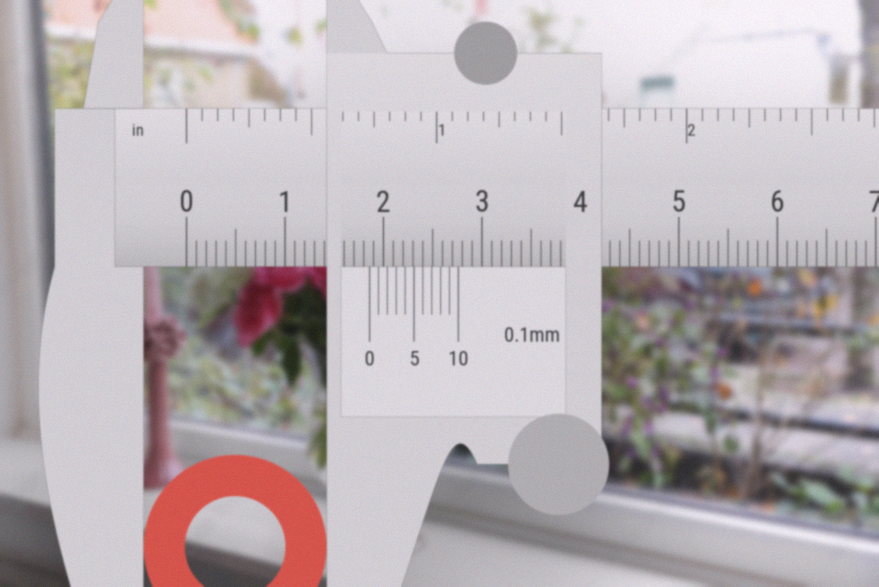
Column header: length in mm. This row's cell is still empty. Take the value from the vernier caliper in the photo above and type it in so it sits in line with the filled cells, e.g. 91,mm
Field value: 18.6,mm
